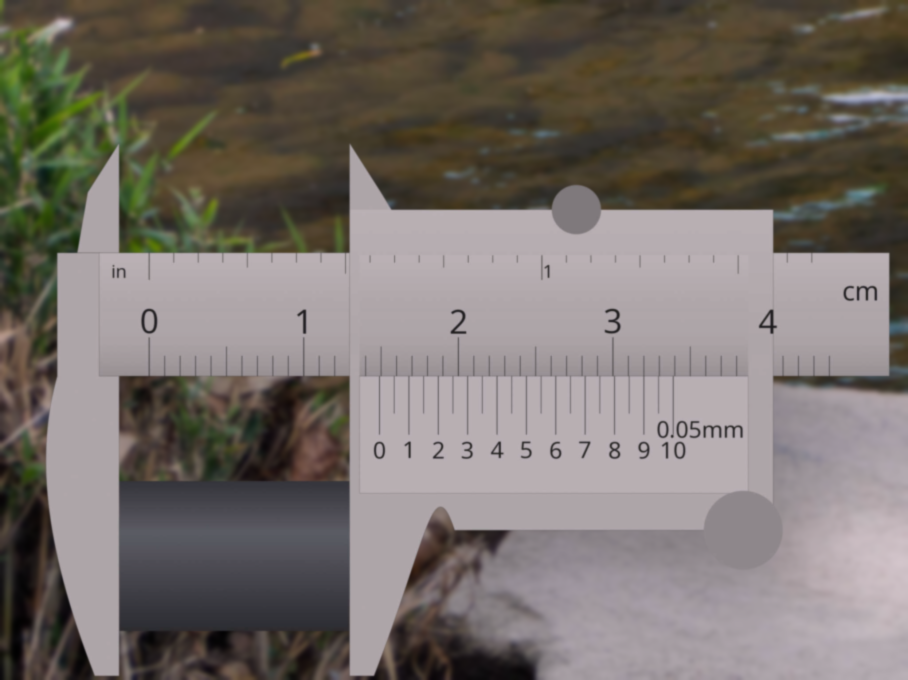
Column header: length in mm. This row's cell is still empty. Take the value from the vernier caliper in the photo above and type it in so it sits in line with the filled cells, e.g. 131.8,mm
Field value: 14.9,mm
